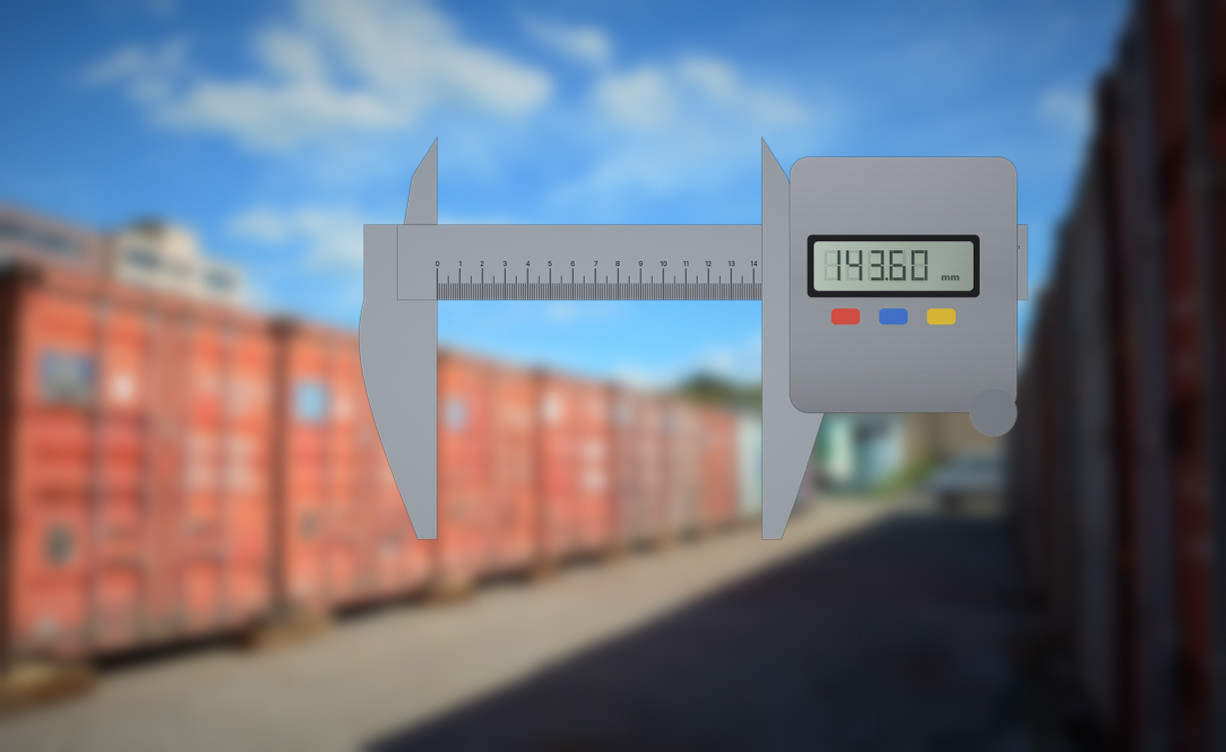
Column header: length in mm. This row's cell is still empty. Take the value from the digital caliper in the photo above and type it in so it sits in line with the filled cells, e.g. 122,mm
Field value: 143.60,mm
